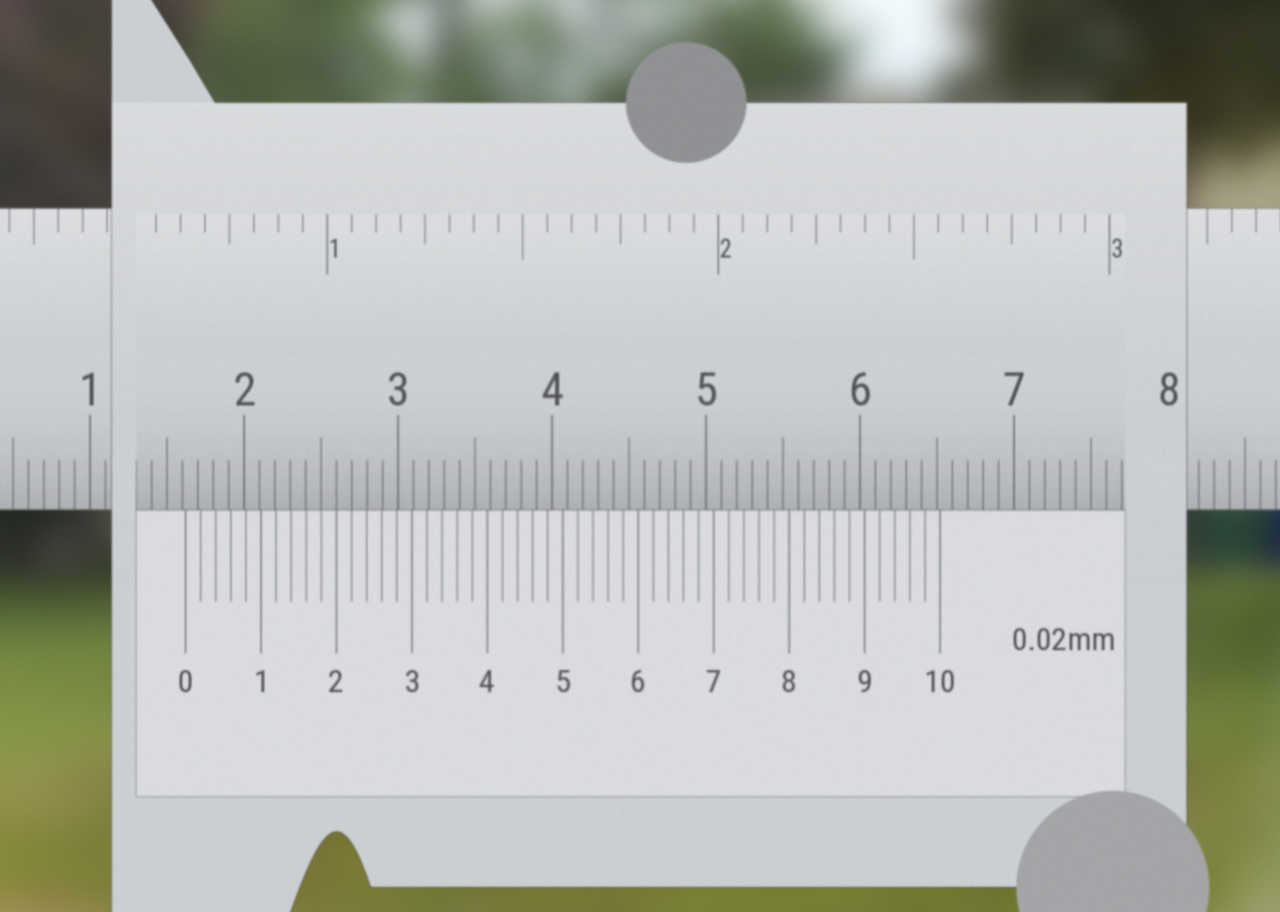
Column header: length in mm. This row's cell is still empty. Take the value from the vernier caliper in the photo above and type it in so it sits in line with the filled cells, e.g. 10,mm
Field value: 16.2,mm
